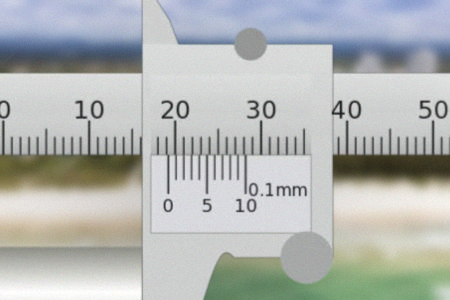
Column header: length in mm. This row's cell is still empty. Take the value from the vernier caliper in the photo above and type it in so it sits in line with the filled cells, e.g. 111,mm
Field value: 19.2,mm
